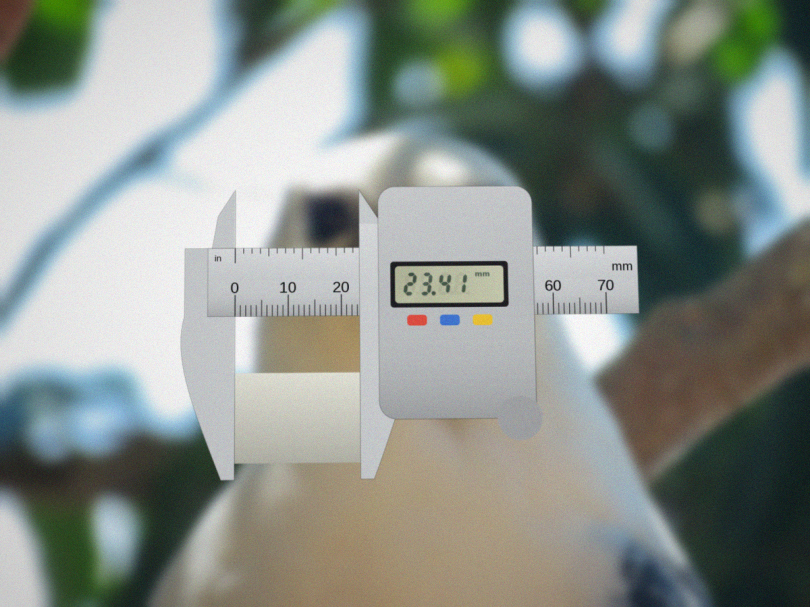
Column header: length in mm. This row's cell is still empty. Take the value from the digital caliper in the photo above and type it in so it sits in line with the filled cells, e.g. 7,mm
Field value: 23.41,mm
